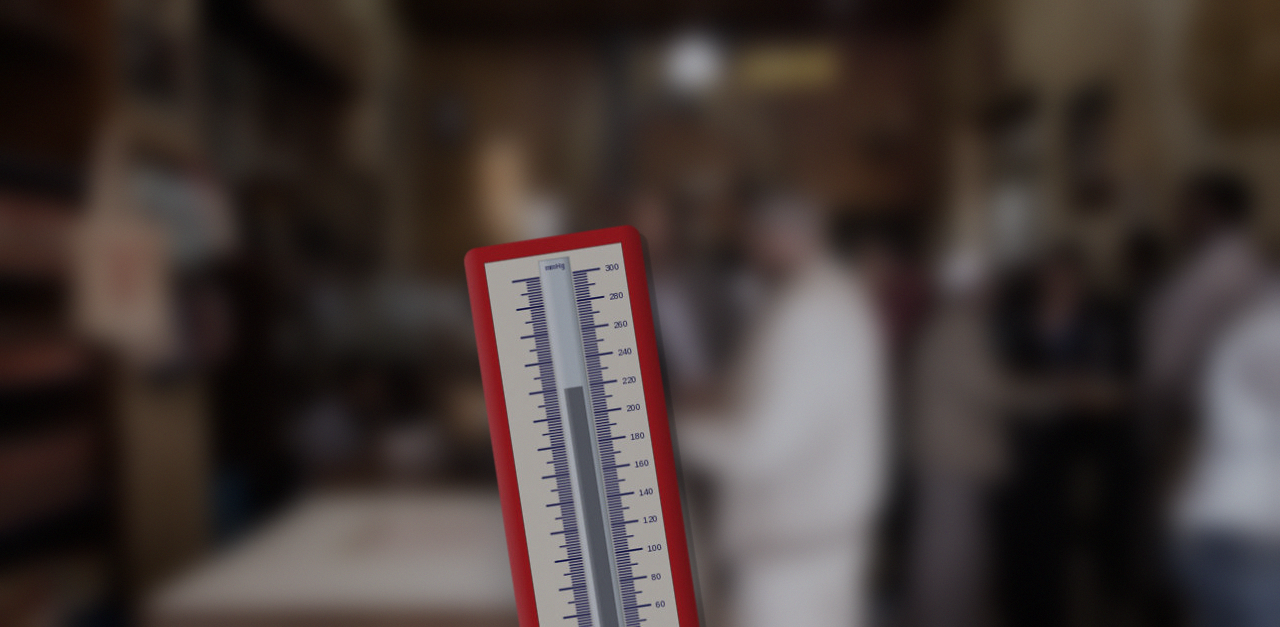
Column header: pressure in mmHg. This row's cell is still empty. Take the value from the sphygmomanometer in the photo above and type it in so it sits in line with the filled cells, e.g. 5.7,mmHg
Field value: 220,mmHg
